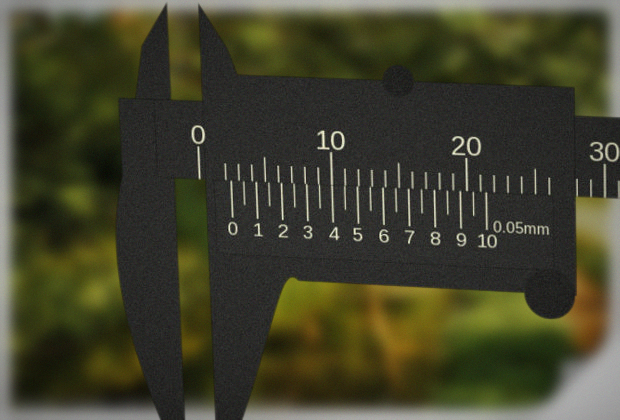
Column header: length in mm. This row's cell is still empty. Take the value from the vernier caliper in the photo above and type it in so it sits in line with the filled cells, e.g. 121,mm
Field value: 2.4,mm
